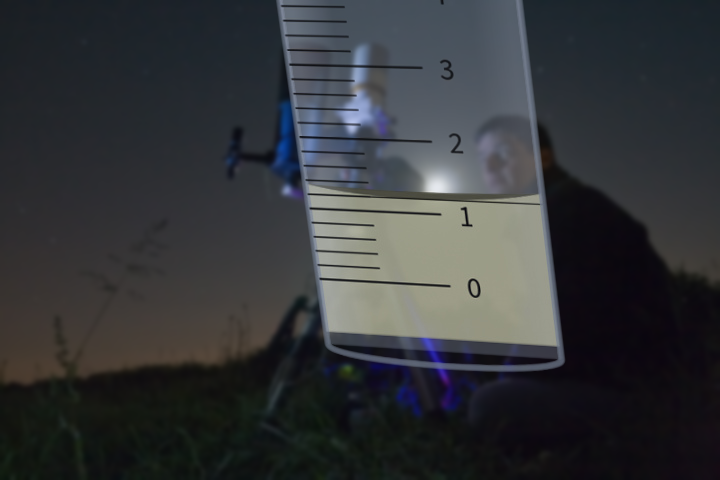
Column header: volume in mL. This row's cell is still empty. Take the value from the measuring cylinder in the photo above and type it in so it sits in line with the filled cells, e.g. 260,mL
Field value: 1.2,mL
